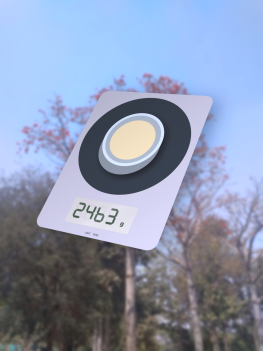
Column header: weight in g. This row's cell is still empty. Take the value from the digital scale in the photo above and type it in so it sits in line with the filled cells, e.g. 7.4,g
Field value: 2463,g
